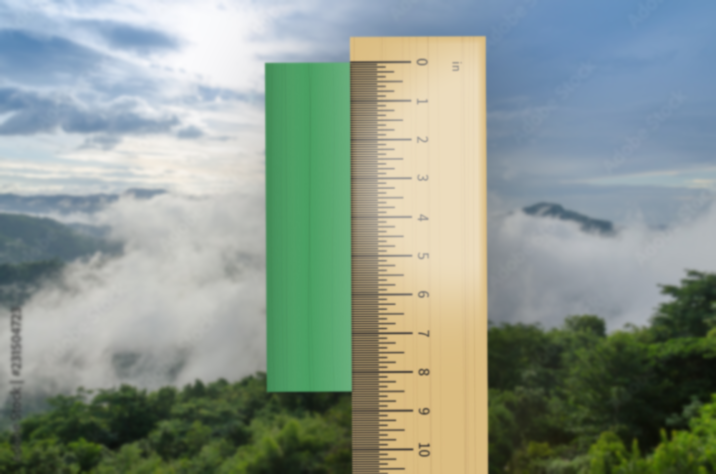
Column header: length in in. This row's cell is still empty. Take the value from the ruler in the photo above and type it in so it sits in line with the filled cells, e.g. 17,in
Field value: 8.5,in
